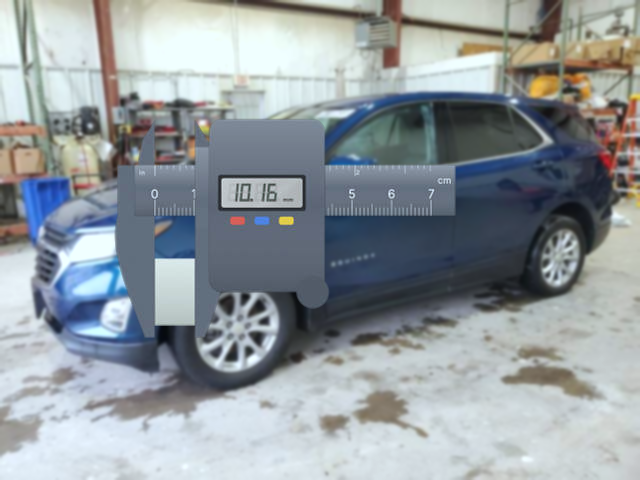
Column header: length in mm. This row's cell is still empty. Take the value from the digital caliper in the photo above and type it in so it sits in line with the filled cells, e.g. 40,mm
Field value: 10.16,mm
